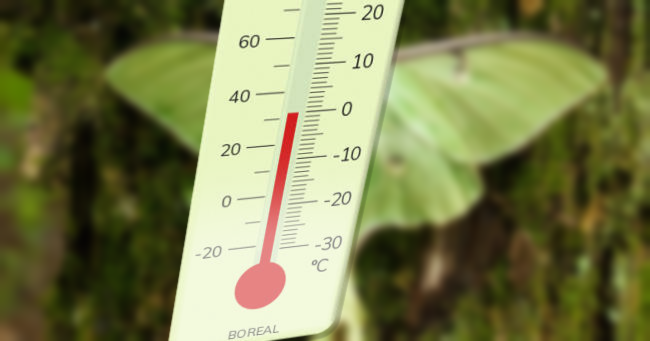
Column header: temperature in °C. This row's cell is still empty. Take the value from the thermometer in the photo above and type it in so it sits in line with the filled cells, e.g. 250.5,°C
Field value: 0,°C
